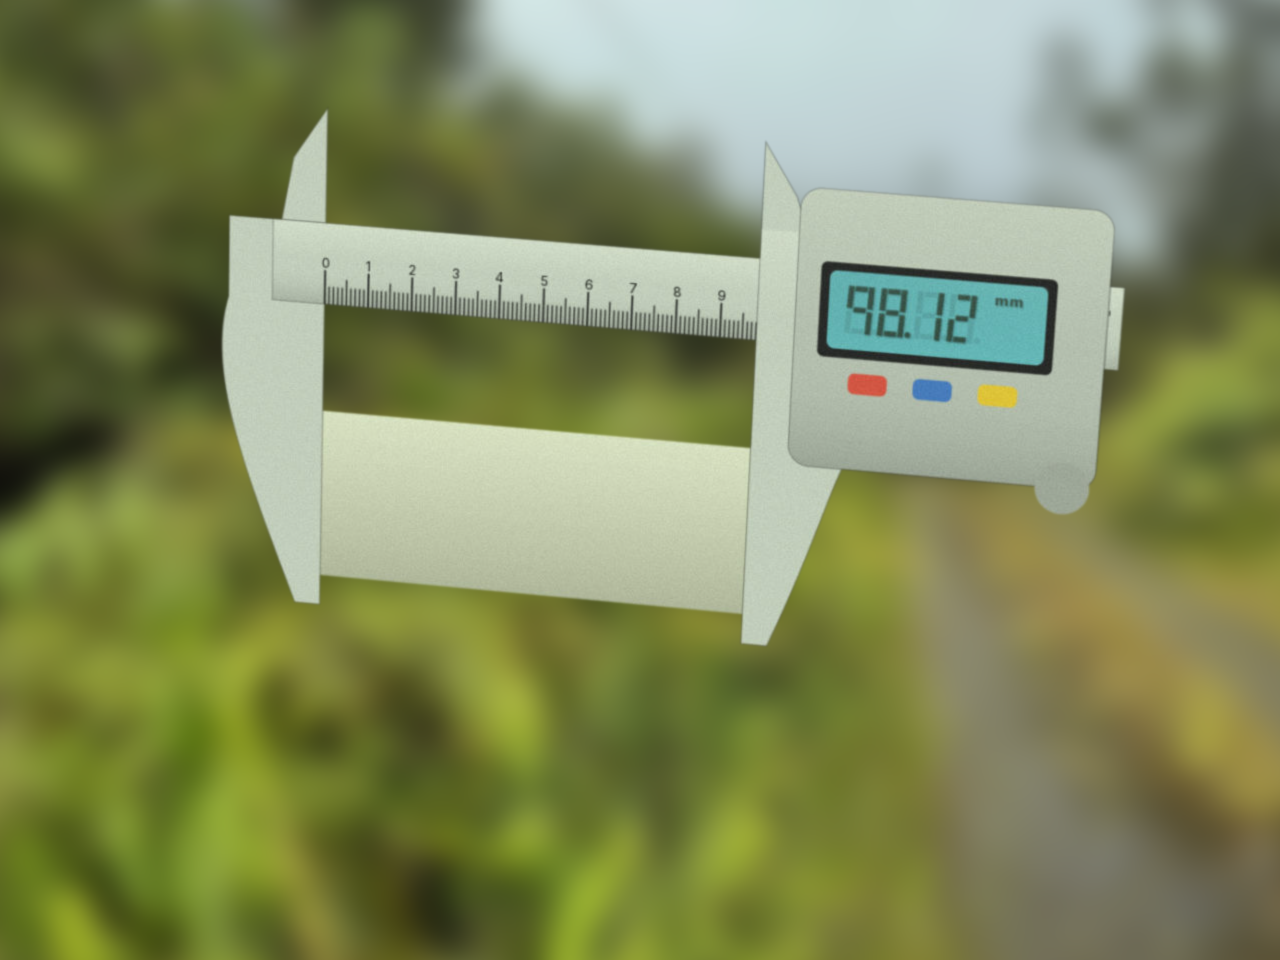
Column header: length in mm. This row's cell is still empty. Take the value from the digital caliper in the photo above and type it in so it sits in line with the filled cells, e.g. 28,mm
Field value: 98.12,mm
